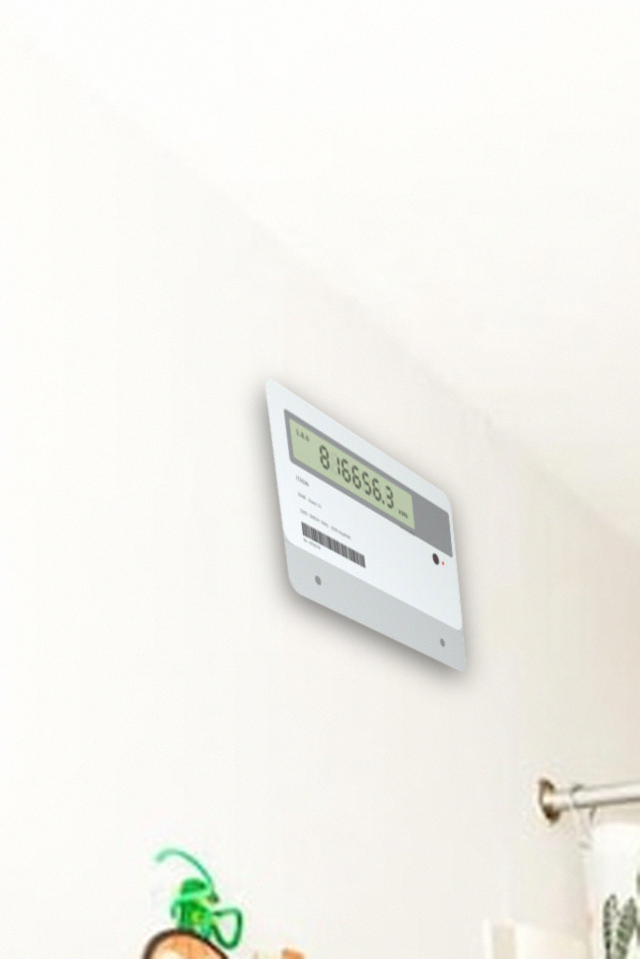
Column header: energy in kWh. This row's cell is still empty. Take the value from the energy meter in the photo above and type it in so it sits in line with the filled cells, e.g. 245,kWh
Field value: 816656.3,kWh
